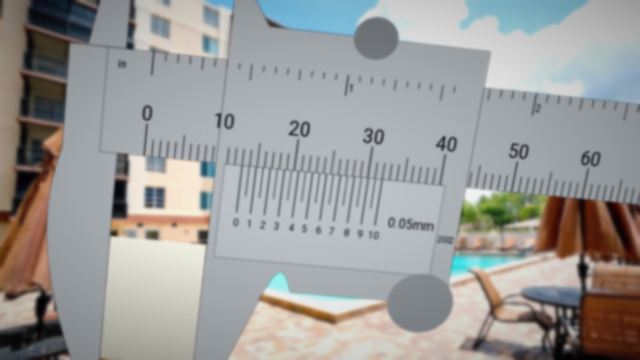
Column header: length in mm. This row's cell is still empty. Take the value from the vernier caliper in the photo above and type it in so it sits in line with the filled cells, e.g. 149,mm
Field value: 13.0,mm
